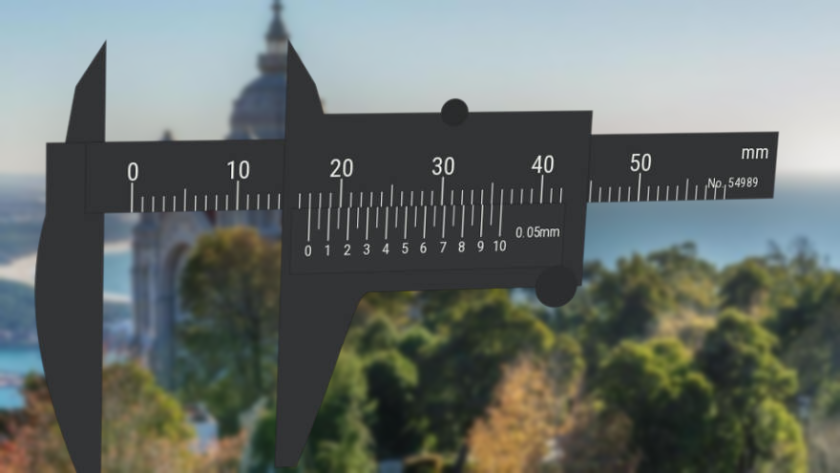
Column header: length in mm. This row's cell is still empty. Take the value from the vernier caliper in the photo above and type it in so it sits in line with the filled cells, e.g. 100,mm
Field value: 17.0,mm
